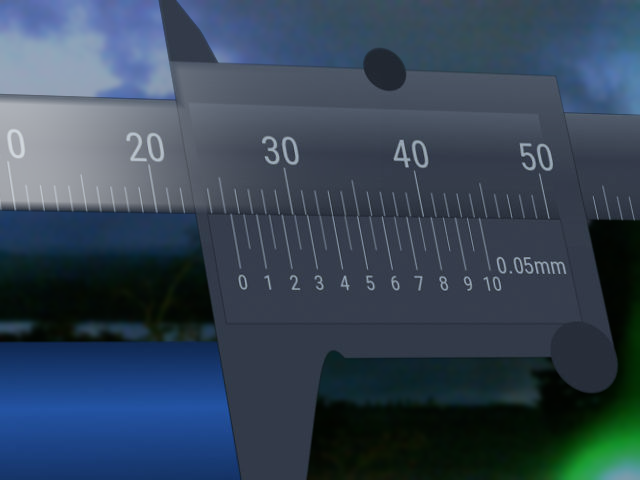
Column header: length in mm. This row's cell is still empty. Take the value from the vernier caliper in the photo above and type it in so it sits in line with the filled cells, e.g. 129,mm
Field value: 25.4,mm
